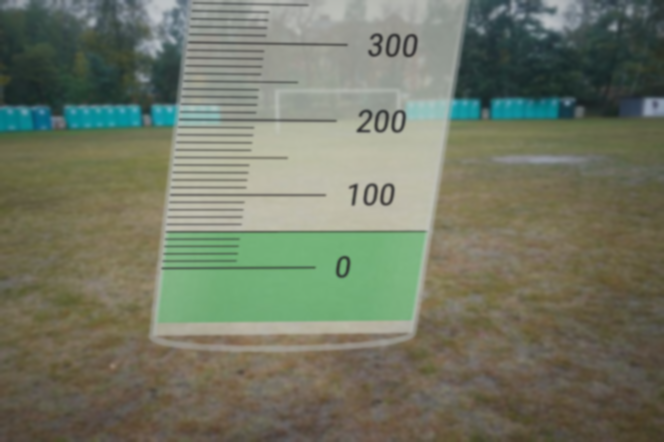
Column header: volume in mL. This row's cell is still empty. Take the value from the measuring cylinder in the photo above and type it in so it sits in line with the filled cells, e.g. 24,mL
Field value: 50,mL
